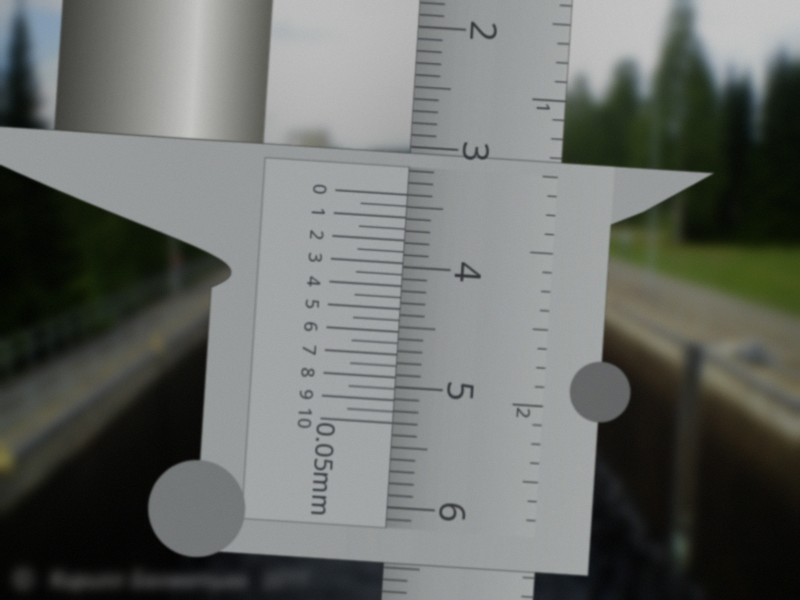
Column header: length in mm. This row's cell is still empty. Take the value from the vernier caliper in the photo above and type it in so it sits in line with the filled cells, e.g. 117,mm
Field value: 34.0,mm
